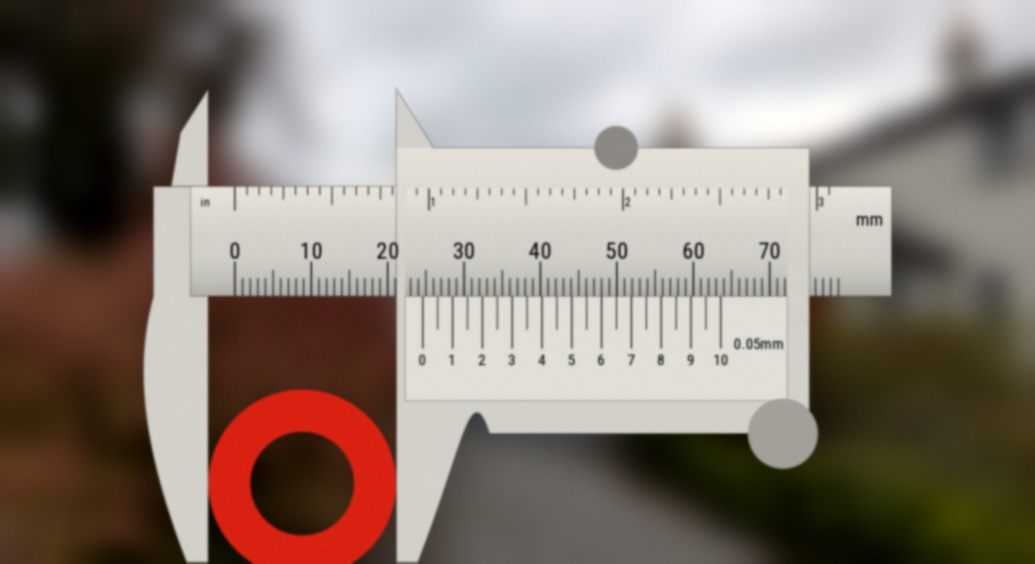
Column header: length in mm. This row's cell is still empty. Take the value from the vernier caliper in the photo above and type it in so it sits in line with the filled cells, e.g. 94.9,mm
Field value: 24.6,mm
